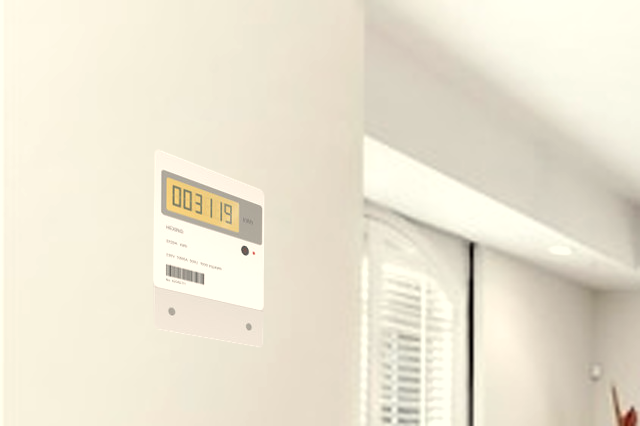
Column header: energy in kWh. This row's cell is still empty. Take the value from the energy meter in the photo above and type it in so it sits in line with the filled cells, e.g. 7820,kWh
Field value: 3119,kWh
